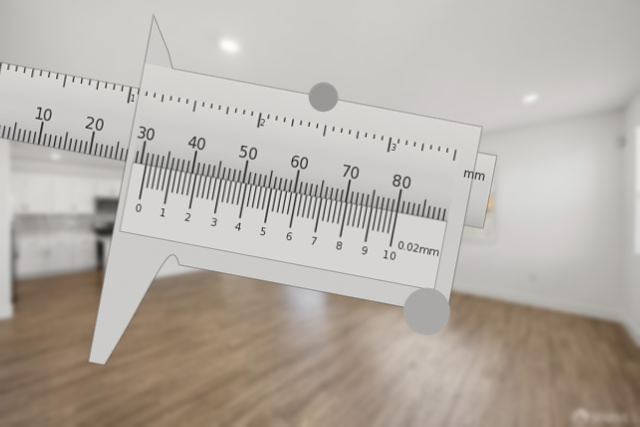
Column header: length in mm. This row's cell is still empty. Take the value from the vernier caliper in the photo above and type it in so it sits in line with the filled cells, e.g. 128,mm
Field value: 31.0,mm
